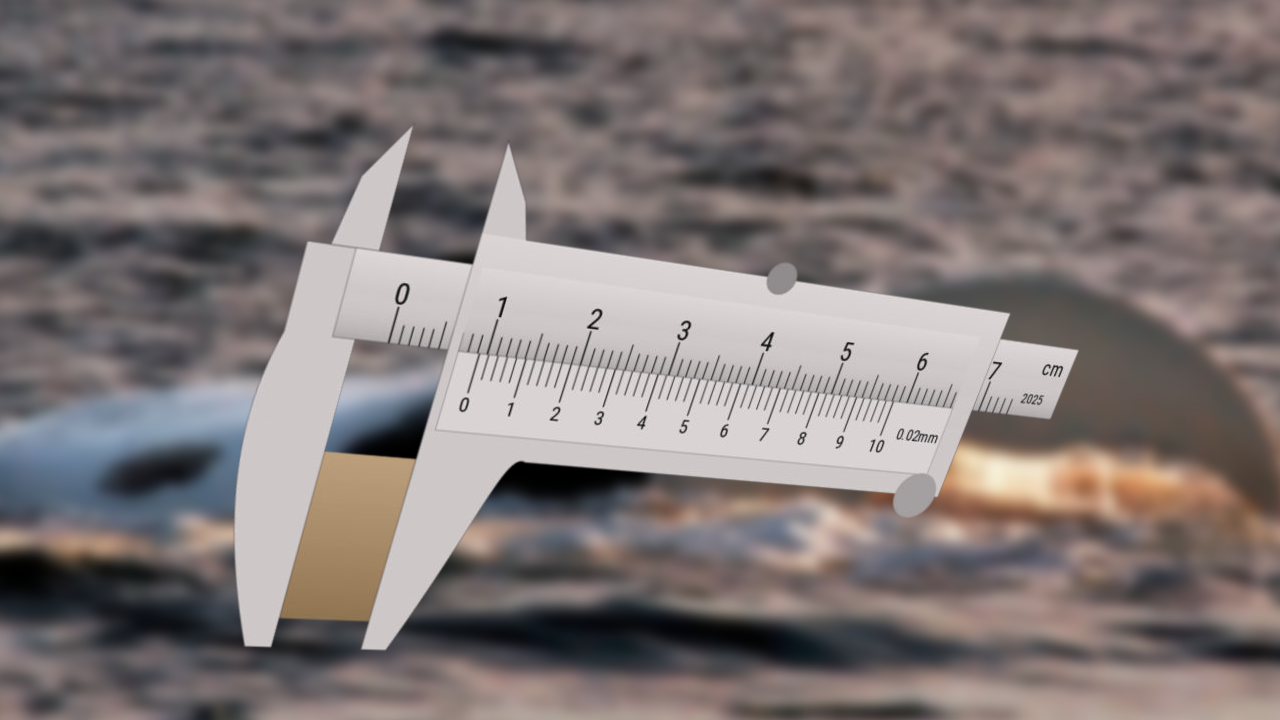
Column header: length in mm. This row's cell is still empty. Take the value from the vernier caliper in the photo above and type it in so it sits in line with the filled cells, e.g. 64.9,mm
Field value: 9.2,mm
